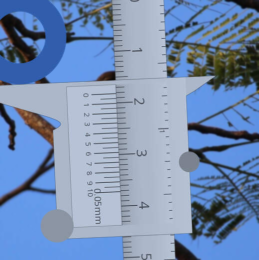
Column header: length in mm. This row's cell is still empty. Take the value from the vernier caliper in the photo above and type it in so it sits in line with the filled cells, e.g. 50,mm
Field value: 18.2,mm
